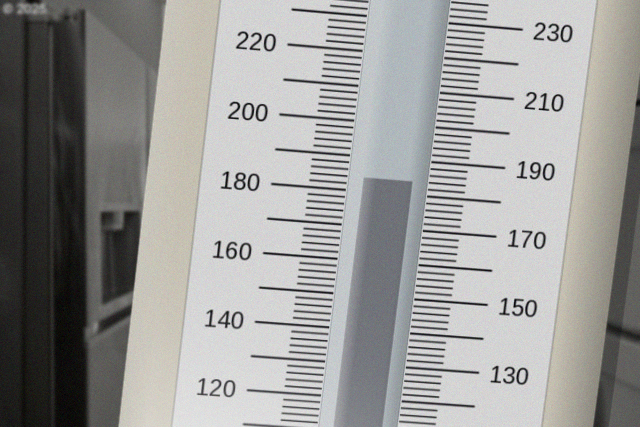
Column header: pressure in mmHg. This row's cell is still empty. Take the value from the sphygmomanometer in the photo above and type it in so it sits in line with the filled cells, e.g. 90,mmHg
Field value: 184,mmHg
